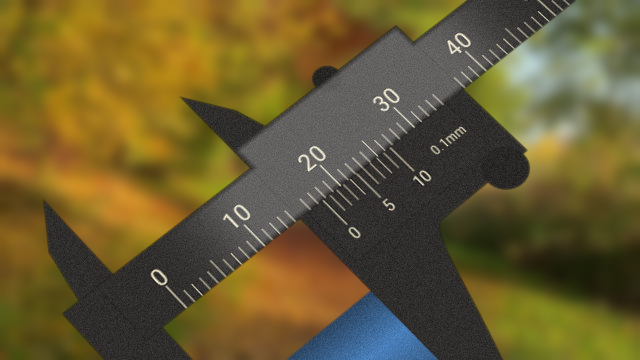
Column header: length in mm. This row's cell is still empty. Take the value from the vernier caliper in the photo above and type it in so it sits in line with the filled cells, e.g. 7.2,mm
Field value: 17.6,mm
